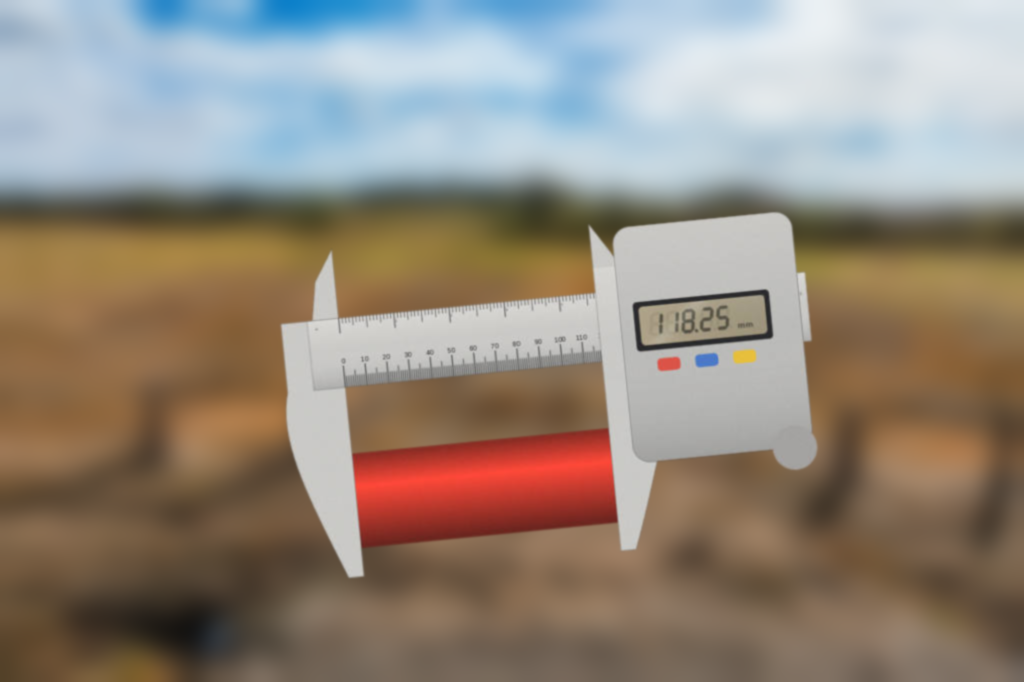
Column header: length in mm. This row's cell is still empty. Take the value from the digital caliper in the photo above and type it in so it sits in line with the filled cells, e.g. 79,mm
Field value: 118.25,mm
